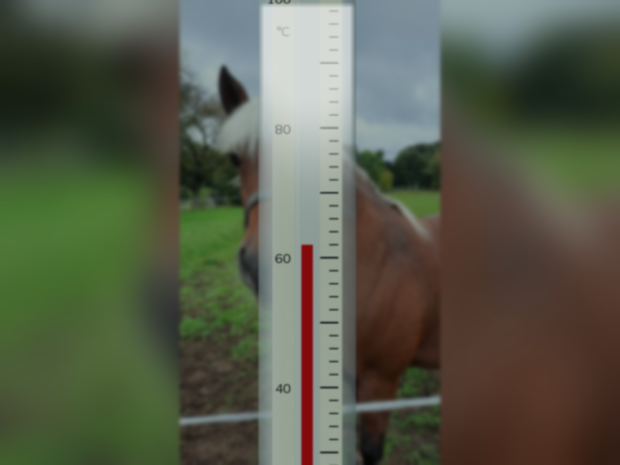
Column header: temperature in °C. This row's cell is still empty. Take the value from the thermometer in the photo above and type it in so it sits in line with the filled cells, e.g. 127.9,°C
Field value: 62,°C
